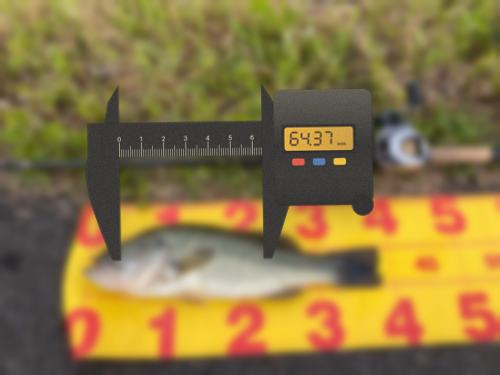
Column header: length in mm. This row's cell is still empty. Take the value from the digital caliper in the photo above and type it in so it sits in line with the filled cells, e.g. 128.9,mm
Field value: 64.37,mm
